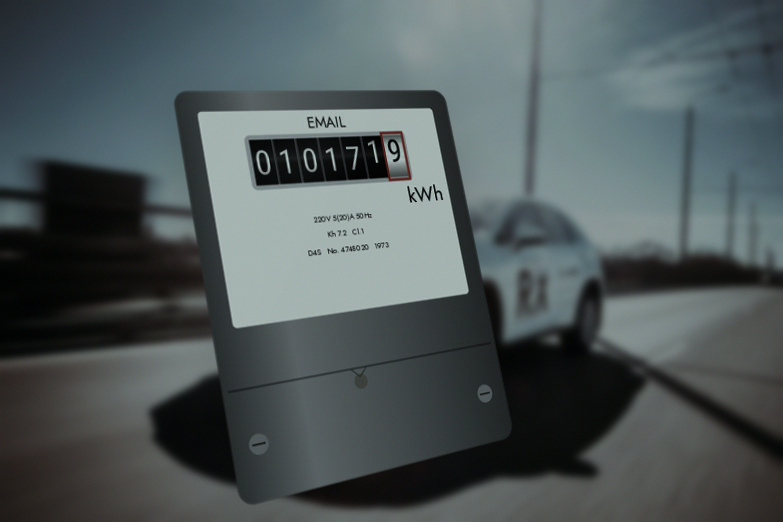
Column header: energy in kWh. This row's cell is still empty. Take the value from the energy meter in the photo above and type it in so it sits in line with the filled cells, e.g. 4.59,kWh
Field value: 10171.9,kWh
